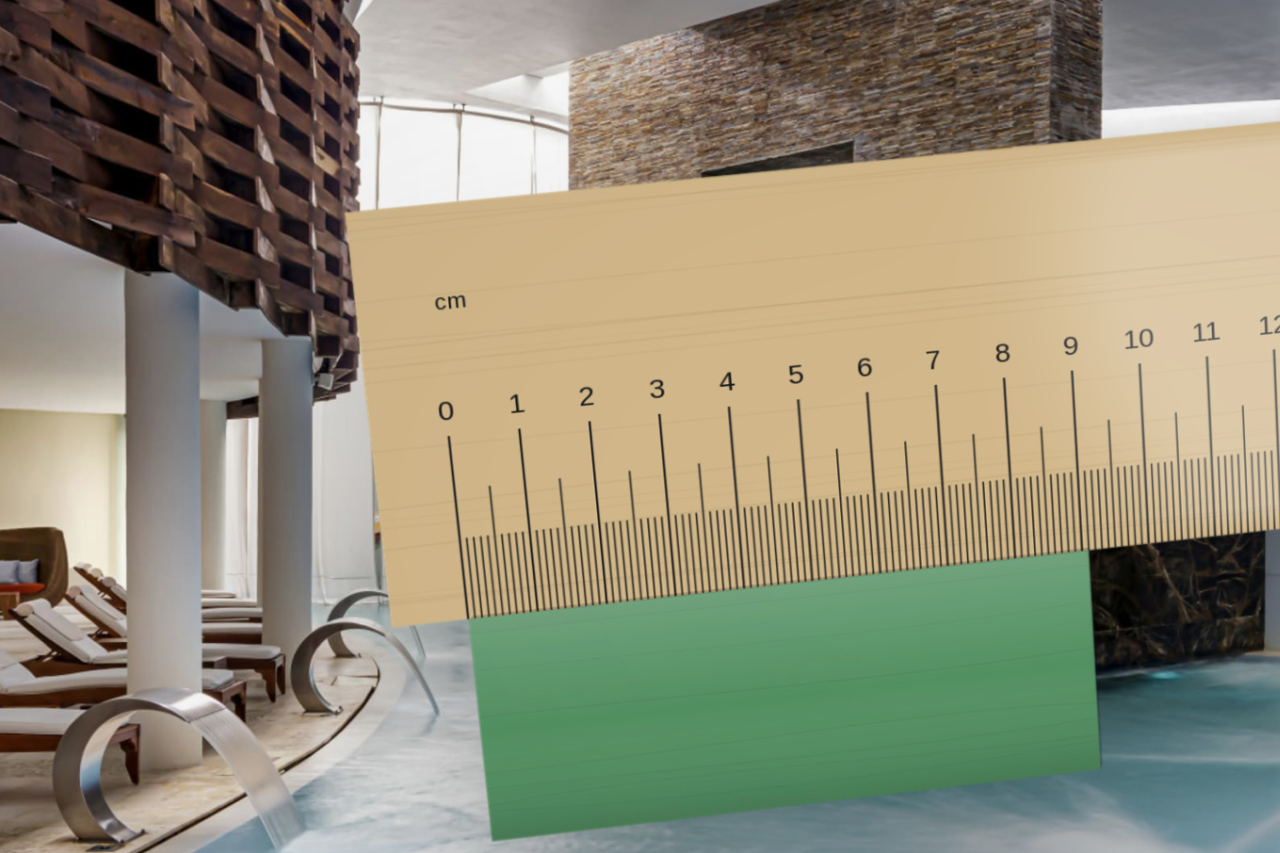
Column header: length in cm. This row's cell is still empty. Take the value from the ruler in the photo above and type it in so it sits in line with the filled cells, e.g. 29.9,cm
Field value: 9.1,cm
